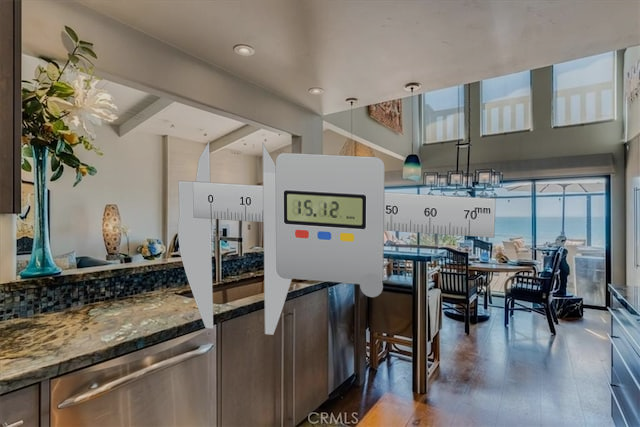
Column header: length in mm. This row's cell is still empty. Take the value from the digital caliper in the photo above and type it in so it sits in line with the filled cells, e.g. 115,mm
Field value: 15.12,mm
